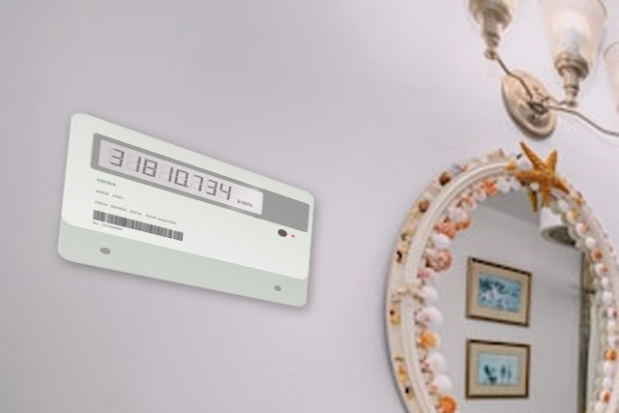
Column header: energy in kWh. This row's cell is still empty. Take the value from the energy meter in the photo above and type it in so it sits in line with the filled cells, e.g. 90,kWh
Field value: 31810.734,kWh
